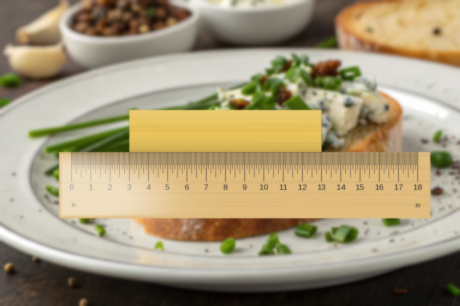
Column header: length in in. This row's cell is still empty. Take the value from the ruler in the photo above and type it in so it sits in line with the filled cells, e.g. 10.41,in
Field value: 10,in
